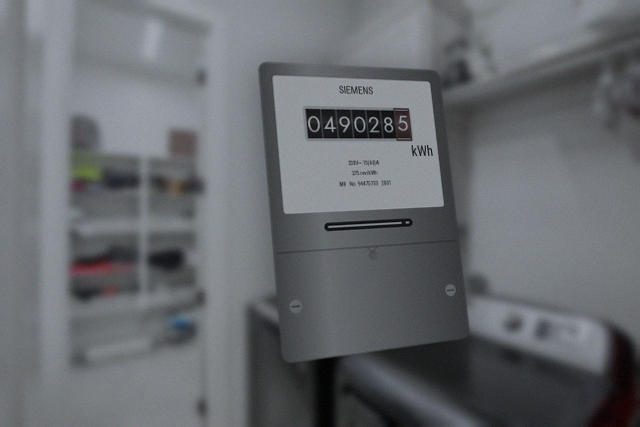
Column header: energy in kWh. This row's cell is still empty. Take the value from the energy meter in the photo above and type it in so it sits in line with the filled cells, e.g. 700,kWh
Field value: 49028.5,kWh
